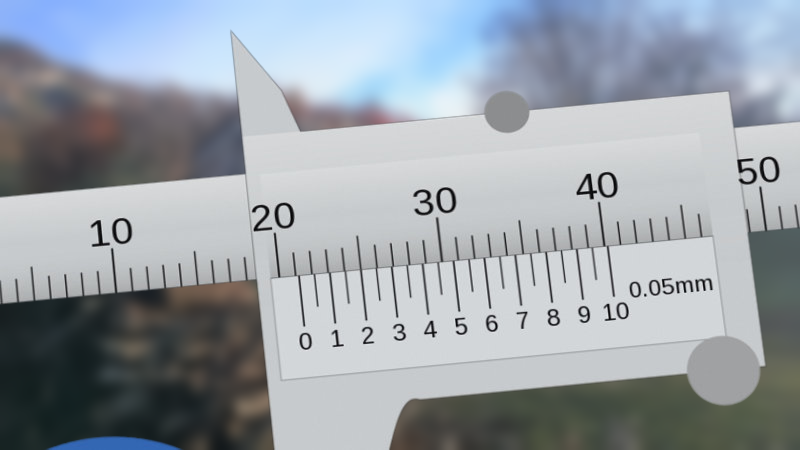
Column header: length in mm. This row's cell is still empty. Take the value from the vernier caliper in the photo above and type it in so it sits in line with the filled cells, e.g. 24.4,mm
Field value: 21.2,mm
